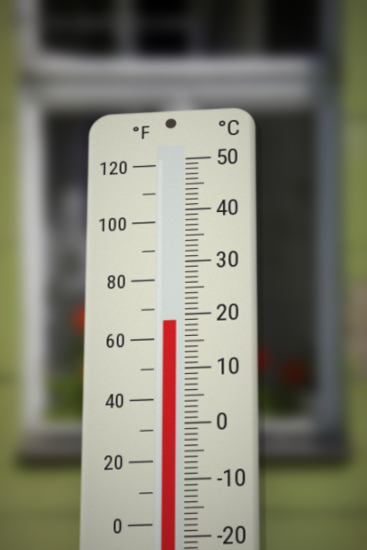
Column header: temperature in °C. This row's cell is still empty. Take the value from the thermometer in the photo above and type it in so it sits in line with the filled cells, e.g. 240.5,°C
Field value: 19,°C
